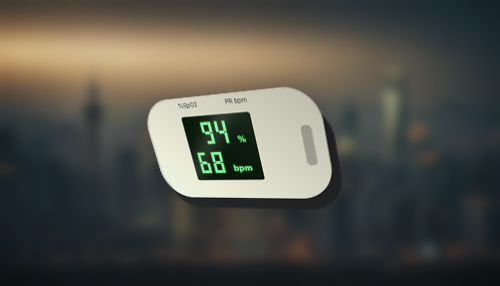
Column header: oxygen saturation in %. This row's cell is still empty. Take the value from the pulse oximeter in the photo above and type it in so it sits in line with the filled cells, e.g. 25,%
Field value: 94,%
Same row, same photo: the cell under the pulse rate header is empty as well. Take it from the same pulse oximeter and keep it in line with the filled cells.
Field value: 68,bpm
